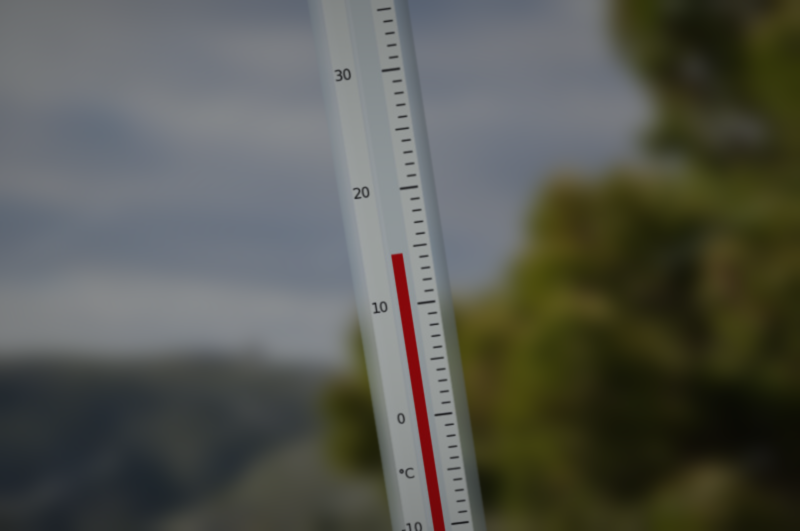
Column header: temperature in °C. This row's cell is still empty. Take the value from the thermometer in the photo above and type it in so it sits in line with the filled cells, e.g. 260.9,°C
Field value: 14.5,°C
